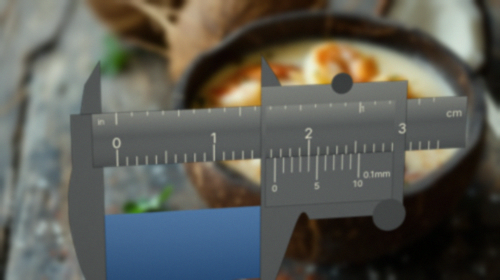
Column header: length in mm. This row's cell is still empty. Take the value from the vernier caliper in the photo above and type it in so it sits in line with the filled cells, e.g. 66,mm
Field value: 16.4,mm
